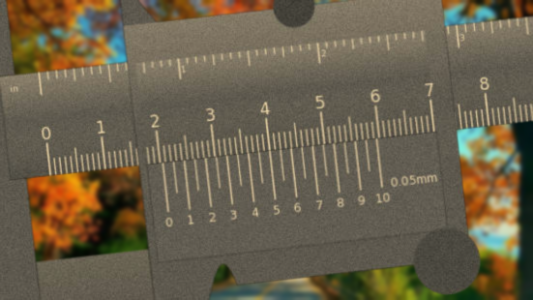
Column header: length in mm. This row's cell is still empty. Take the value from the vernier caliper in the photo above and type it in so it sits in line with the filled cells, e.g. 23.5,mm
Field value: 20.5,mm
